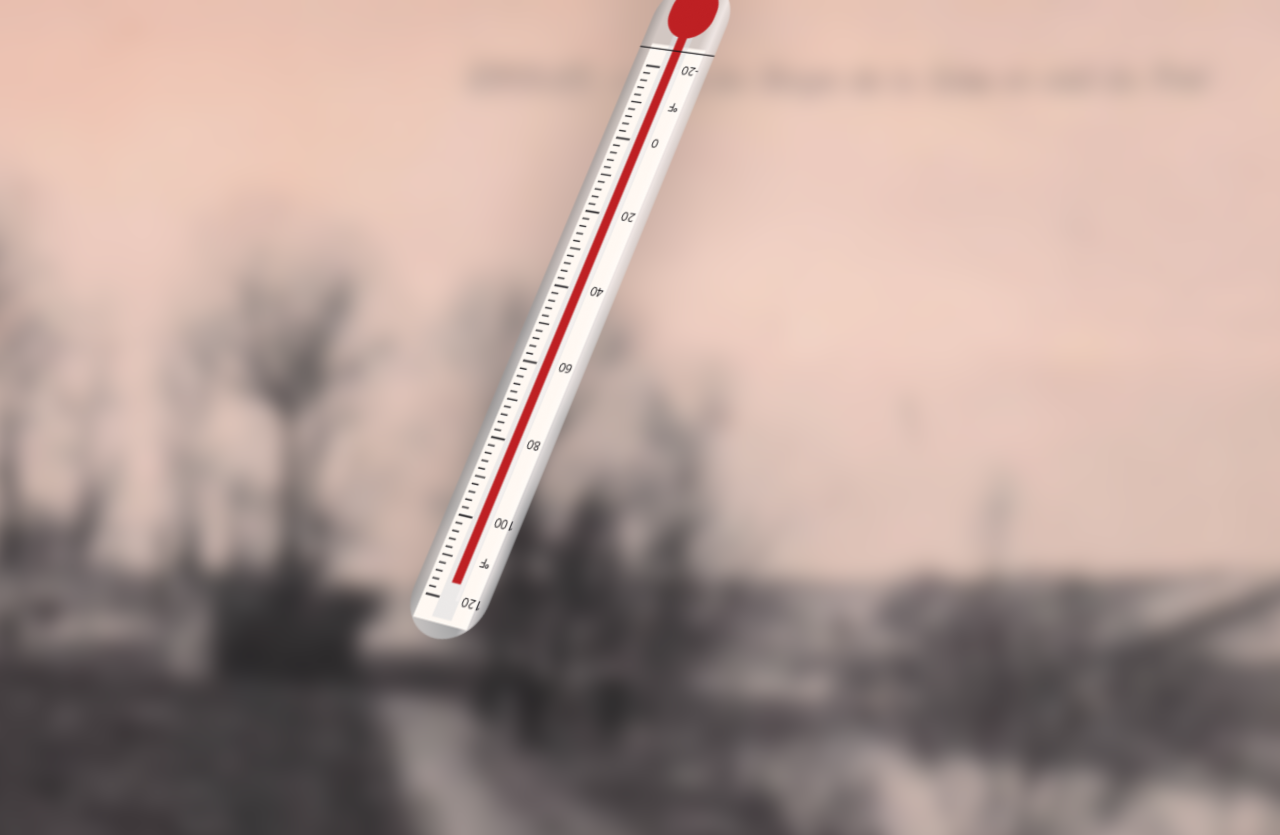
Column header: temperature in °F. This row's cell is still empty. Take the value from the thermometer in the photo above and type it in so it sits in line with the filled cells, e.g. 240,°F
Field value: 116,°F
